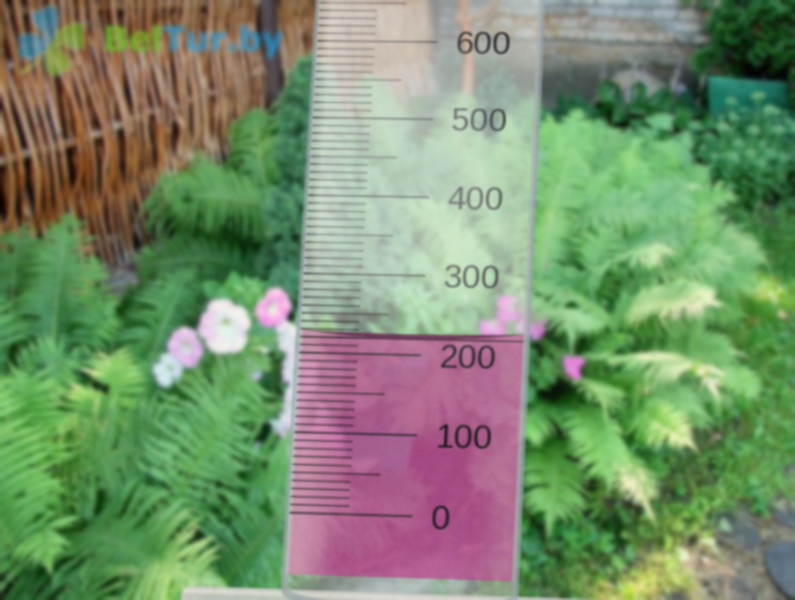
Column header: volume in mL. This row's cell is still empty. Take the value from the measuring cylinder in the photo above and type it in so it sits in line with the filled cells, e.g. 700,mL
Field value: 220,mL
